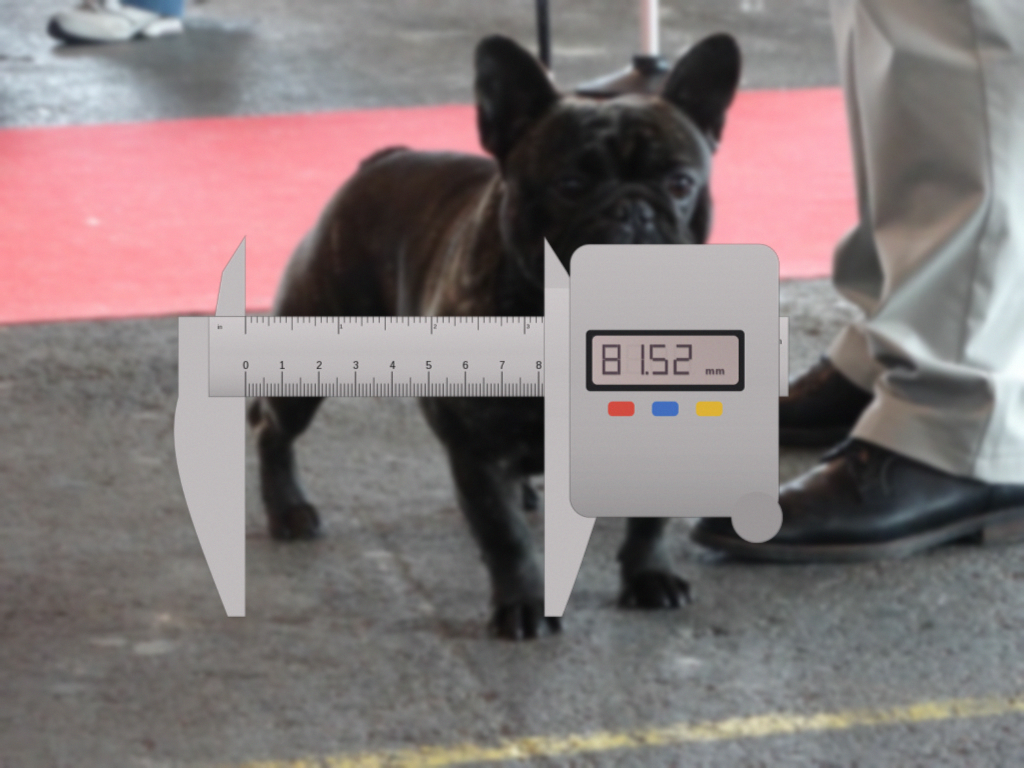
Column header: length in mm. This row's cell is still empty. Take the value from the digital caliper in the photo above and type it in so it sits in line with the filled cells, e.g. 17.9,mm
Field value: 81.52,mm
